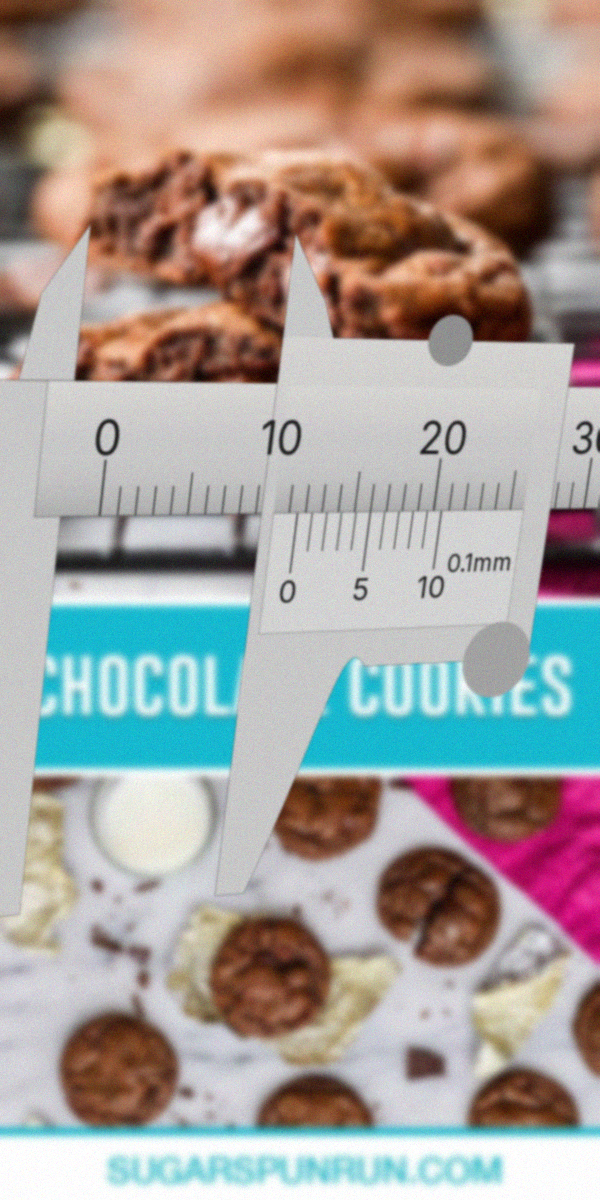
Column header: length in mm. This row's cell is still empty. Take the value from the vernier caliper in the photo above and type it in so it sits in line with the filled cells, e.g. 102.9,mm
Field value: 11.5,mm
